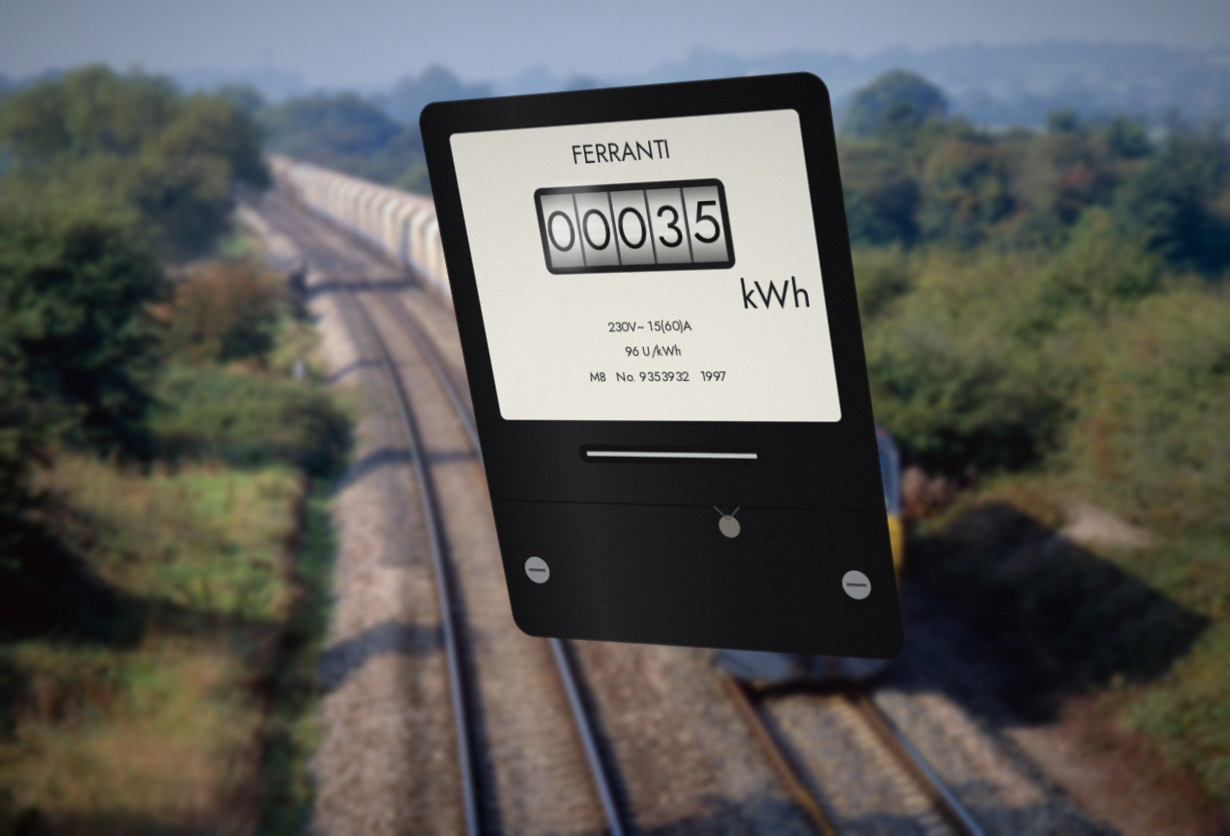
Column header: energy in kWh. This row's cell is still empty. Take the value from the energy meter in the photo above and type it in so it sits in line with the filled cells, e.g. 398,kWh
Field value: 35,kWh
